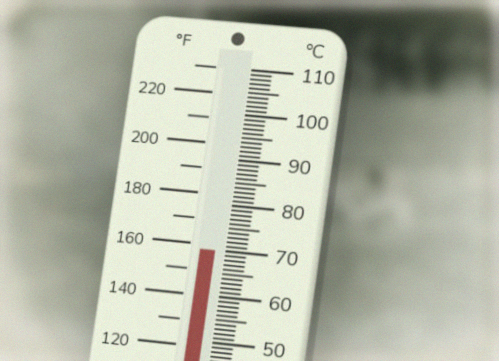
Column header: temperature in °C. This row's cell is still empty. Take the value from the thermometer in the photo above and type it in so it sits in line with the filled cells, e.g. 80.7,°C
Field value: 70,°C
